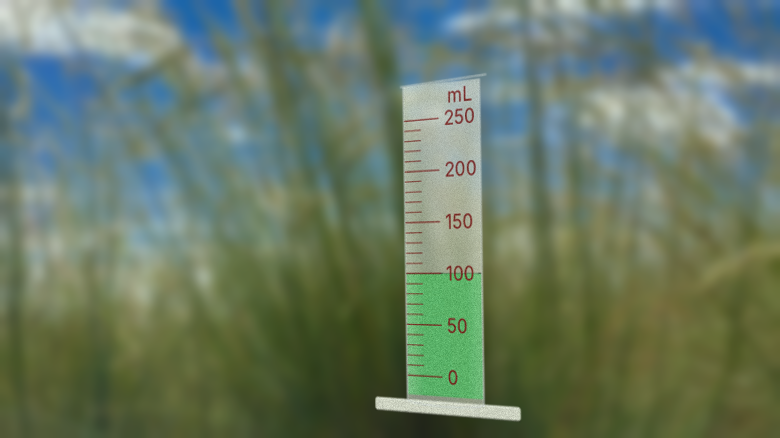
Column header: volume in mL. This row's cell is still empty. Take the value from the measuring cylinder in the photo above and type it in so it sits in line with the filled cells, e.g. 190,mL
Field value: 100,mL
